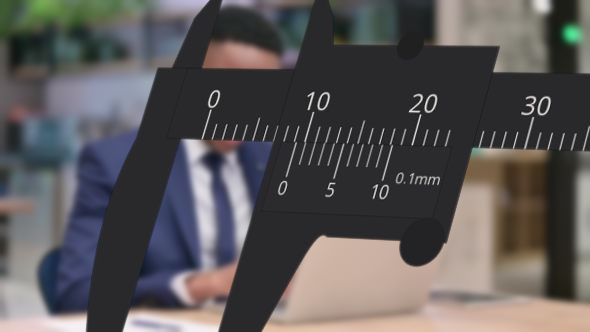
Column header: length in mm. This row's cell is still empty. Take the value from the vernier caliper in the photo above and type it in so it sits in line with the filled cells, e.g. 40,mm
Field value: 9.2,mm
